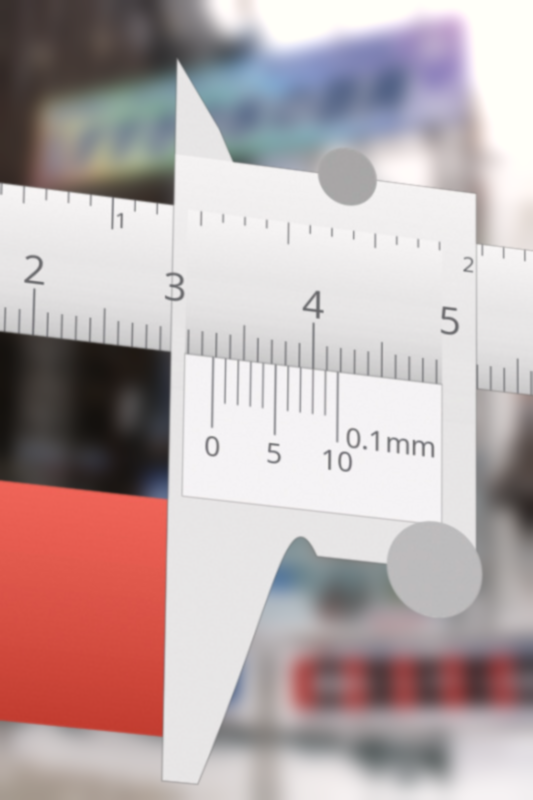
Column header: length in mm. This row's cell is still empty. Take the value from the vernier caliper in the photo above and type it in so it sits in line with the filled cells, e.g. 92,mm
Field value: 32.8,mm
